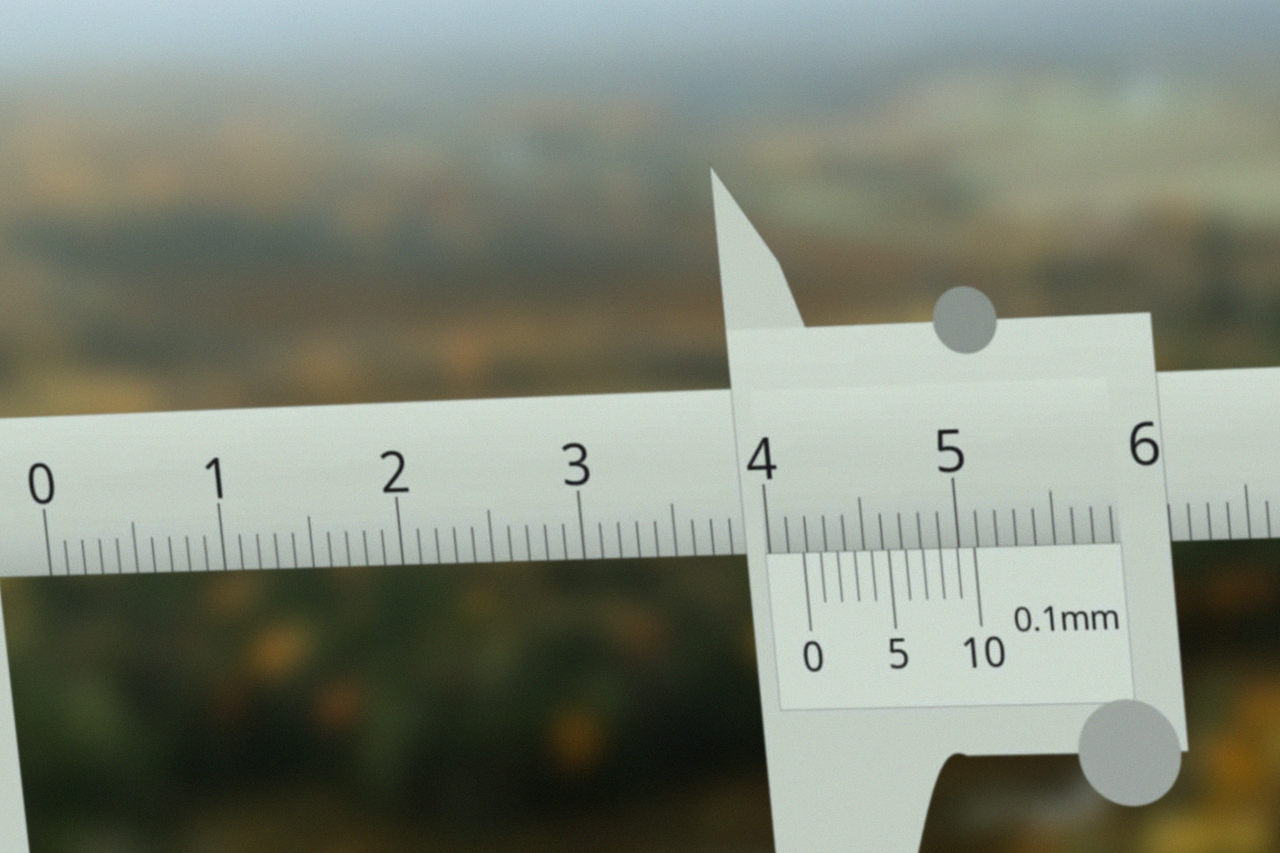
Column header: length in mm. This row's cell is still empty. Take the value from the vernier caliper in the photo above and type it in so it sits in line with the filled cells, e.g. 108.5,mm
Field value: 41.8,mm
